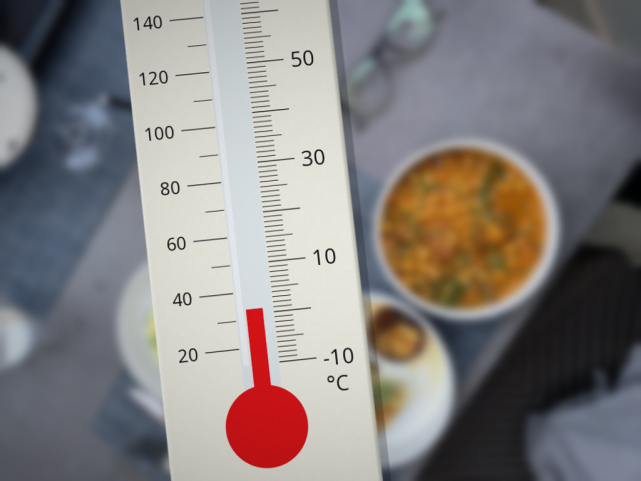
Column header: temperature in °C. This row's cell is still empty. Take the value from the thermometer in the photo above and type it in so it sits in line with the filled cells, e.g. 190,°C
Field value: 1,°C
